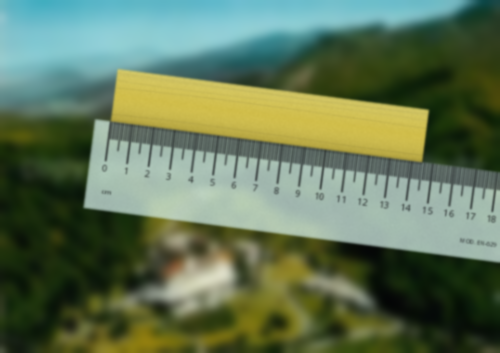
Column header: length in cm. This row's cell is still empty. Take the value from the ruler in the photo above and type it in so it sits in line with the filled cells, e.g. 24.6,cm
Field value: 14.5,cm
